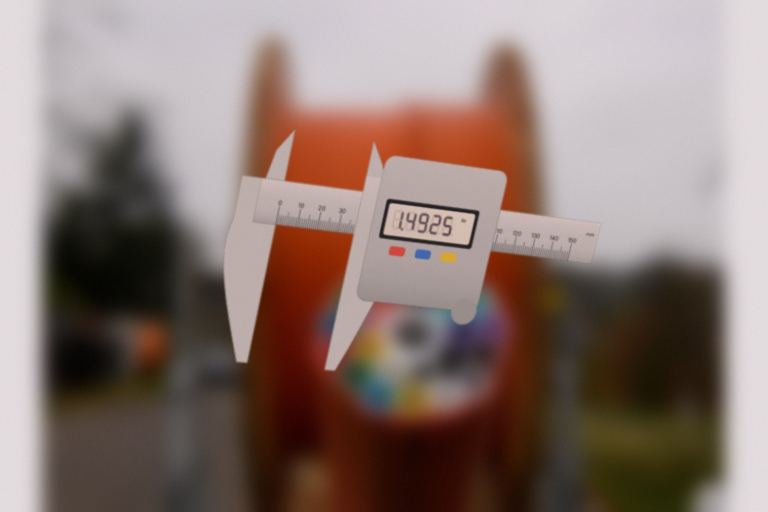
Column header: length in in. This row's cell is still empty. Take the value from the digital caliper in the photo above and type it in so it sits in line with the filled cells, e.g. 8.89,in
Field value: 1.4925,in
